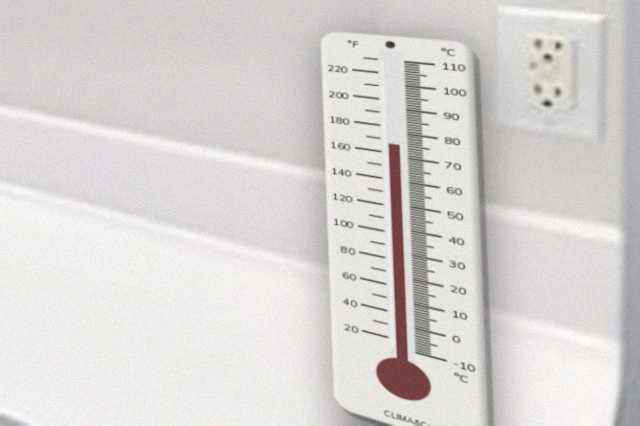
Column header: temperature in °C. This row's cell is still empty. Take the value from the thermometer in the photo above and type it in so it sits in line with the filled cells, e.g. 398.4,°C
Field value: 75,°C
